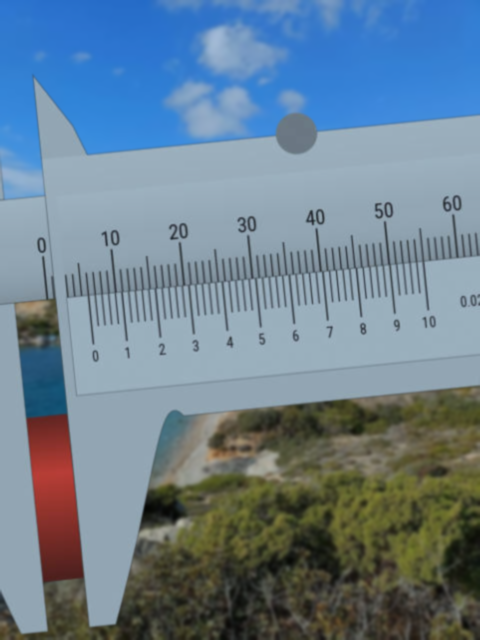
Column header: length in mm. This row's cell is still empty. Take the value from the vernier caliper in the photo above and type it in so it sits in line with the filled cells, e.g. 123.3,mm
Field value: 6.0,mm
